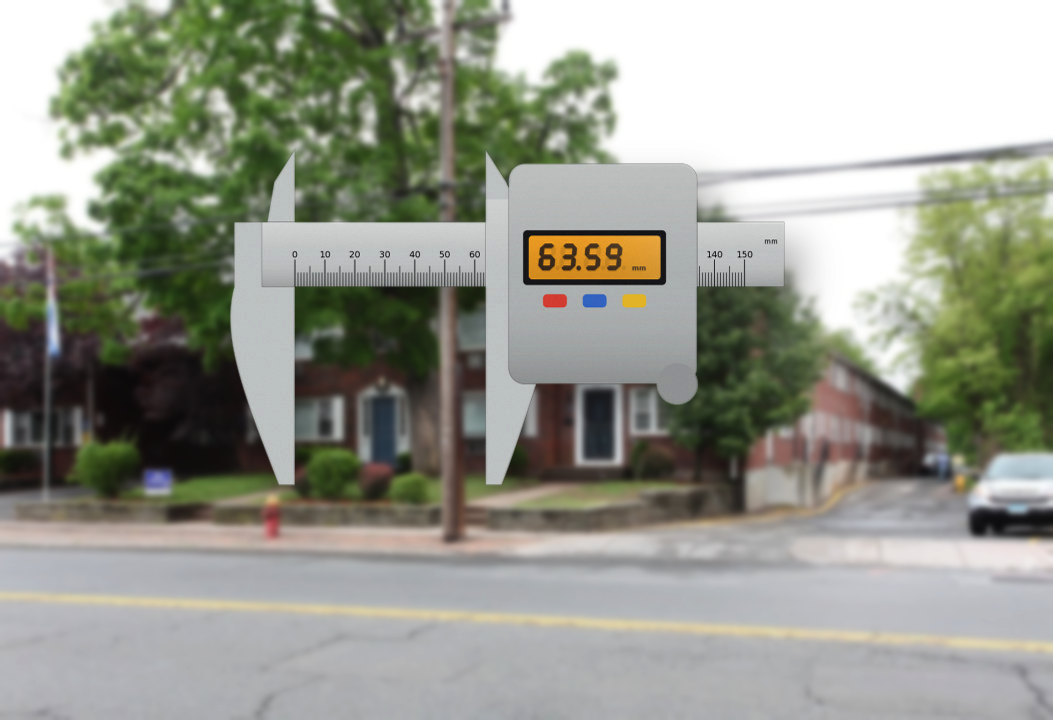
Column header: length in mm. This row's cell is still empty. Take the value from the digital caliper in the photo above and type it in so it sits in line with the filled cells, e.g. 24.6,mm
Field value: 63.59,mm
